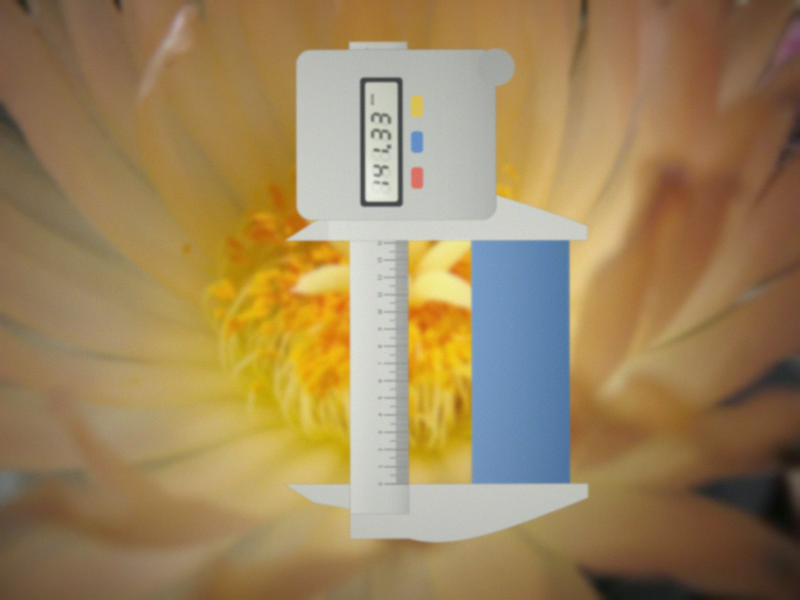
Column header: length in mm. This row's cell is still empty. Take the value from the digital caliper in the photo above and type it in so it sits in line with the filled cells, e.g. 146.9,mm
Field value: 141.33,mm
